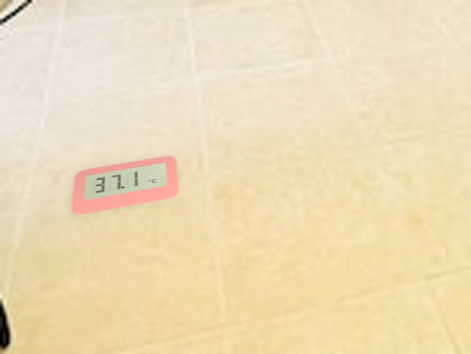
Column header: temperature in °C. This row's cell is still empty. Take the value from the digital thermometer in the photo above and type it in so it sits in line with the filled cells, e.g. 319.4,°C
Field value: 37.1,°C
